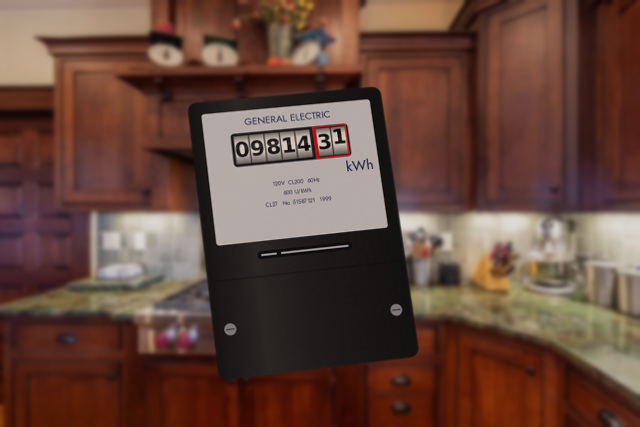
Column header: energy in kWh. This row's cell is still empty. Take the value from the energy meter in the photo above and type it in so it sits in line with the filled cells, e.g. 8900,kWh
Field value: 9814.31,kWh
